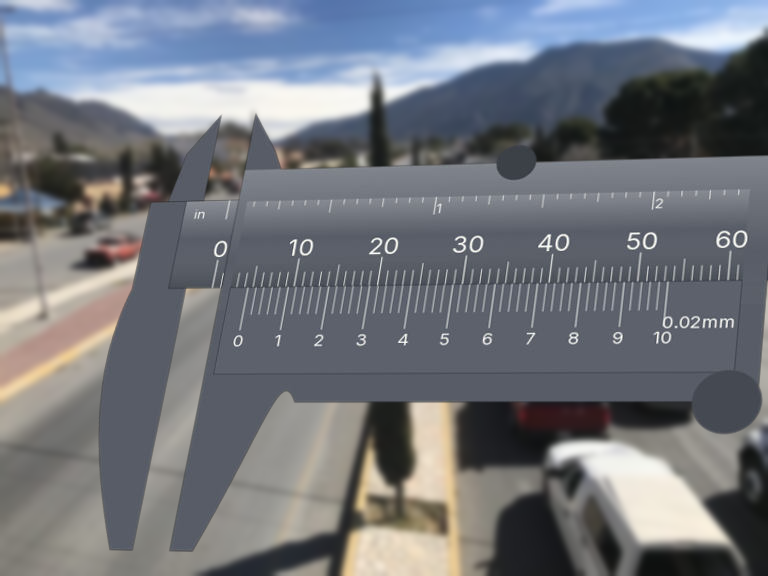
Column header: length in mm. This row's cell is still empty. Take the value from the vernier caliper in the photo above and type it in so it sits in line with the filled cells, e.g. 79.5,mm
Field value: 4.4,mm
